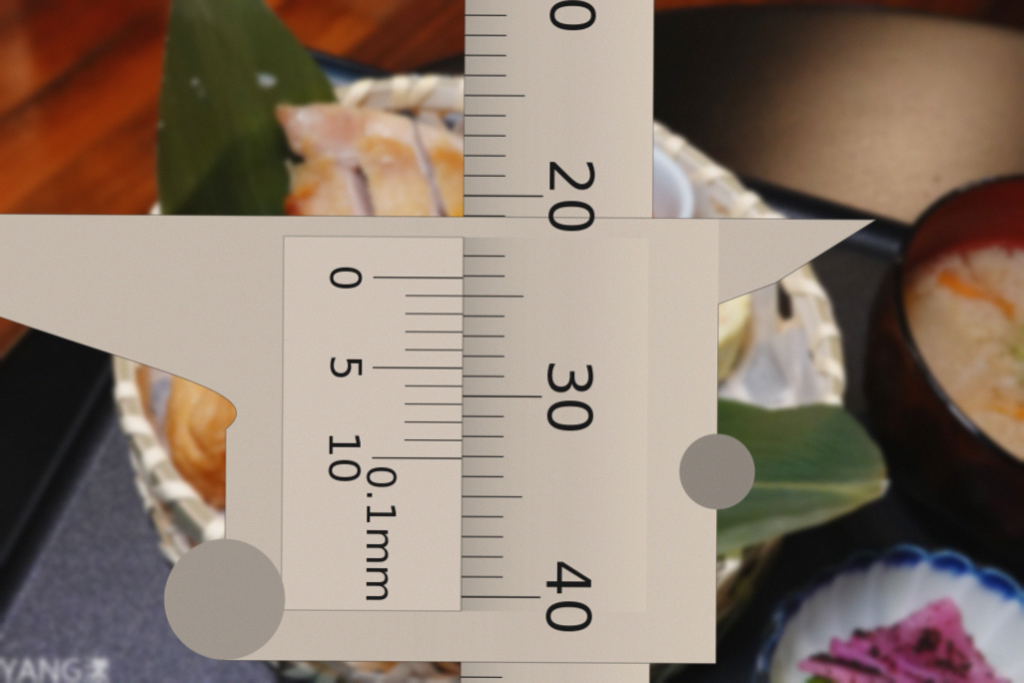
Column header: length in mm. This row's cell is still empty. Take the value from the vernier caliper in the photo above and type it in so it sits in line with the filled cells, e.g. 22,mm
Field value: 24.1,mm
